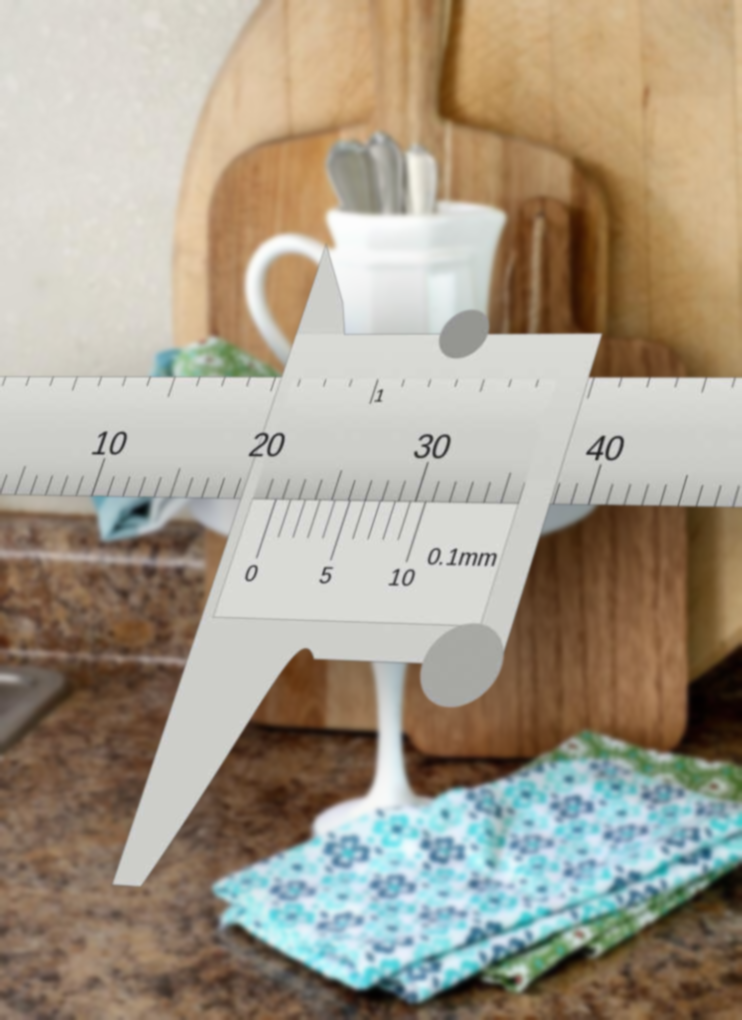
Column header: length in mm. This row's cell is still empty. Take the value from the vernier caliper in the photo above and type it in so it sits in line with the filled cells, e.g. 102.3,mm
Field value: 21.6,mm
